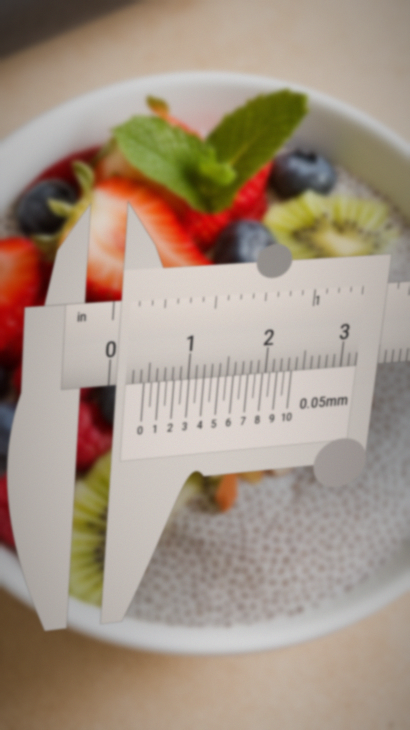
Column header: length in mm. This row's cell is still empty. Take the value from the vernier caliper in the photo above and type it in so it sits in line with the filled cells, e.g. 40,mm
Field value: 4.4,mm
